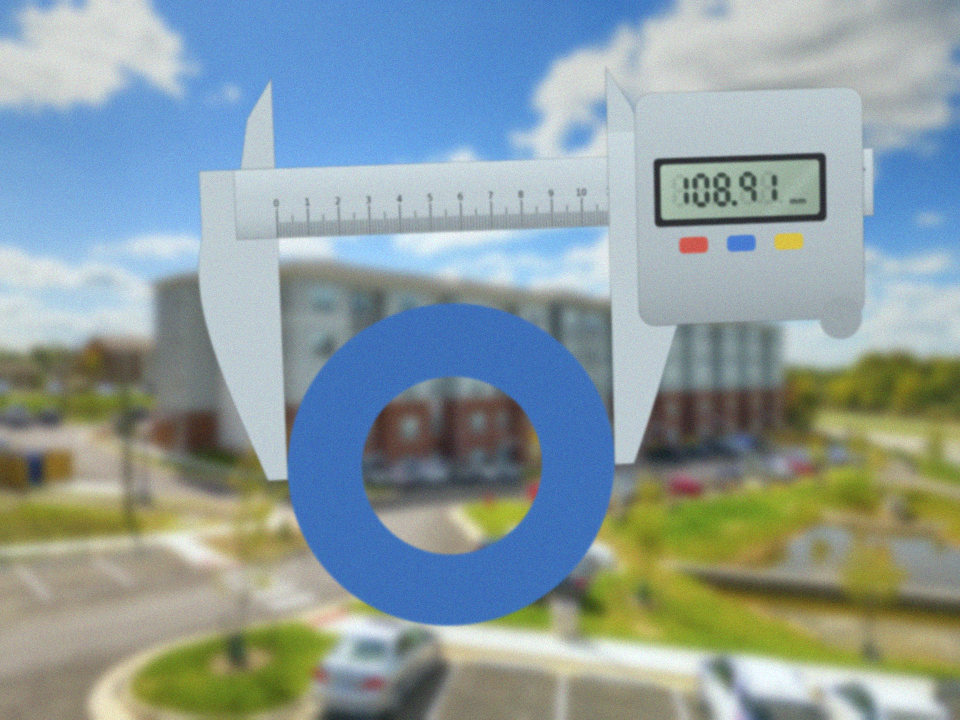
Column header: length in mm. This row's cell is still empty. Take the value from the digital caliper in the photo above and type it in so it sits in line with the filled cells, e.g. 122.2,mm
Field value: 108.91,mm
